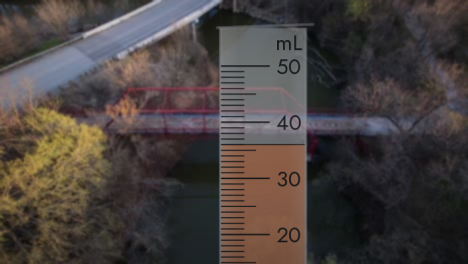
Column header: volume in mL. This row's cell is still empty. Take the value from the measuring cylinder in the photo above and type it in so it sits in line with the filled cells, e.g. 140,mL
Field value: 36,mL
